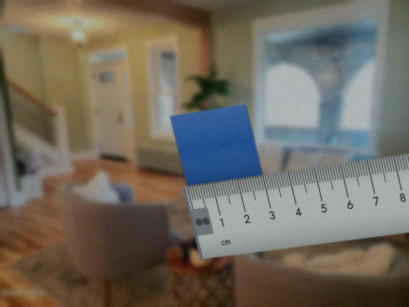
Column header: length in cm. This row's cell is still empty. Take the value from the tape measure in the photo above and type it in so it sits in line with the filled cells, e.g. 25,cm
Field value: 3,cm
